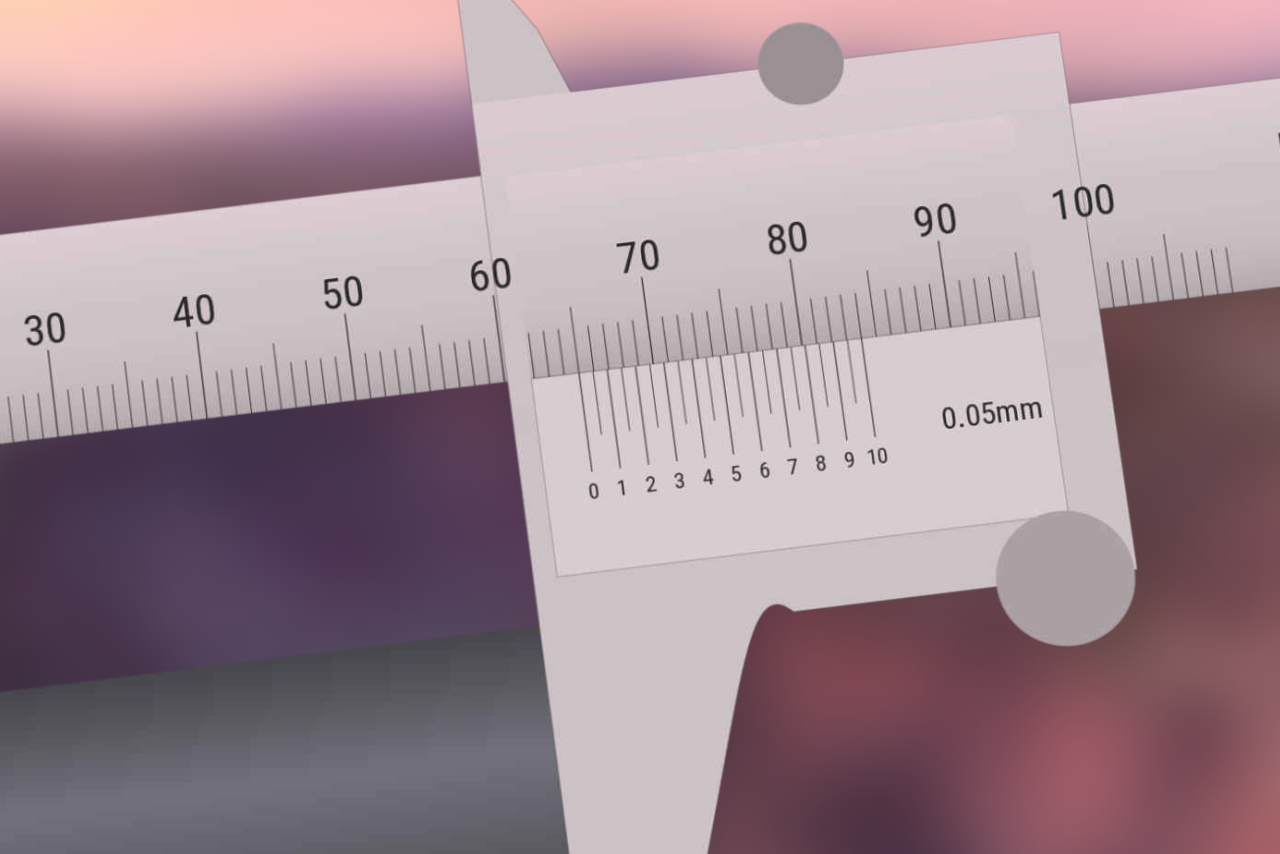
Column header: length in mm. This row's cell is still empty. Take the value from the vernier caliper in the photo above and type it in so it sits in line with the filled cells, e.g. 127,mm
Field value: 65.0,mm
